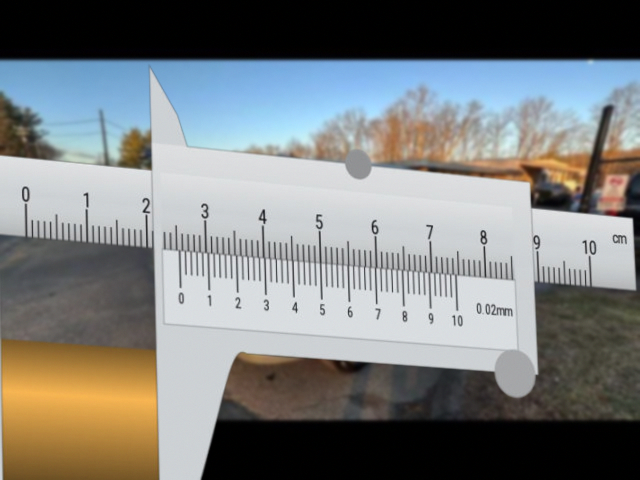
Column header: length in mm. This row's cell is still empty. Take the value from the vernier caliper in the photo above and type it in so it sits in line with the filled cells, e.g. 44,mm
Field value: 25.5,mm
